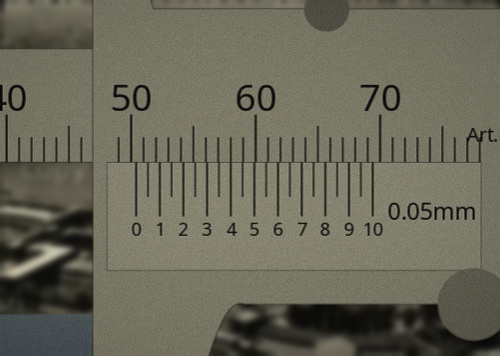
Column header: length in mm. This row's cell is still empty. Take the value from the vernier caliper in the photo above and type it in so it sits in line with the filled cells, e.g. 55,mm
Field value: 50.4,mm
